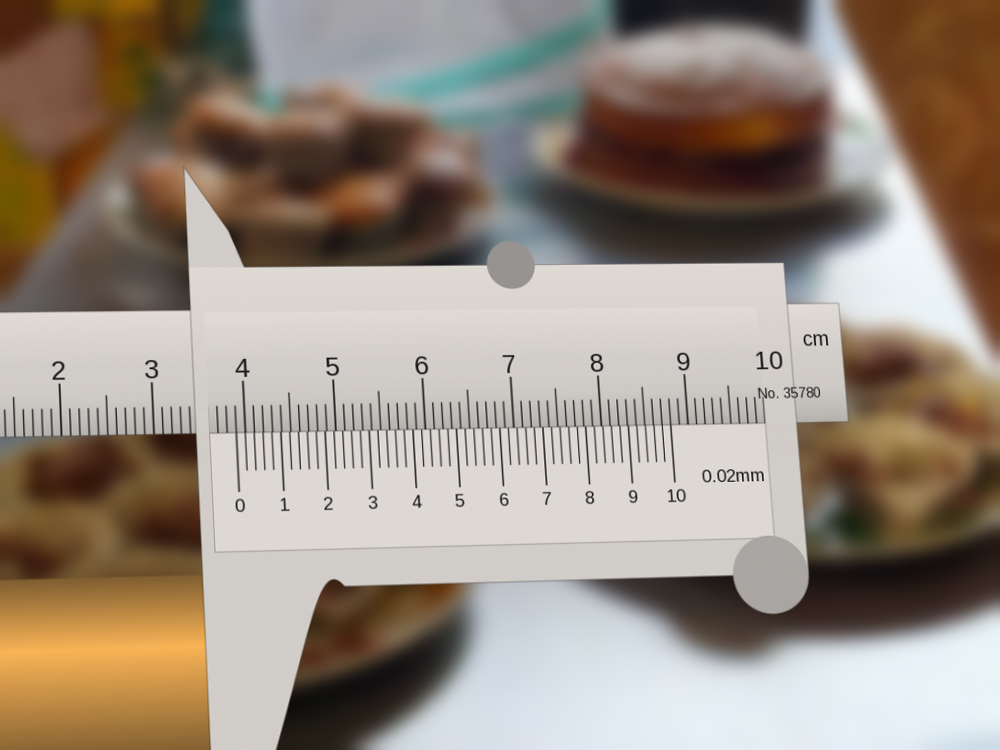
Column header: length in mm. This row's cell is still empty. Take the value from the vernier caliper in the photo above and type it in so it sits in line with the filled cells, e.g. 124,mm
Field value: 39.0,mm
